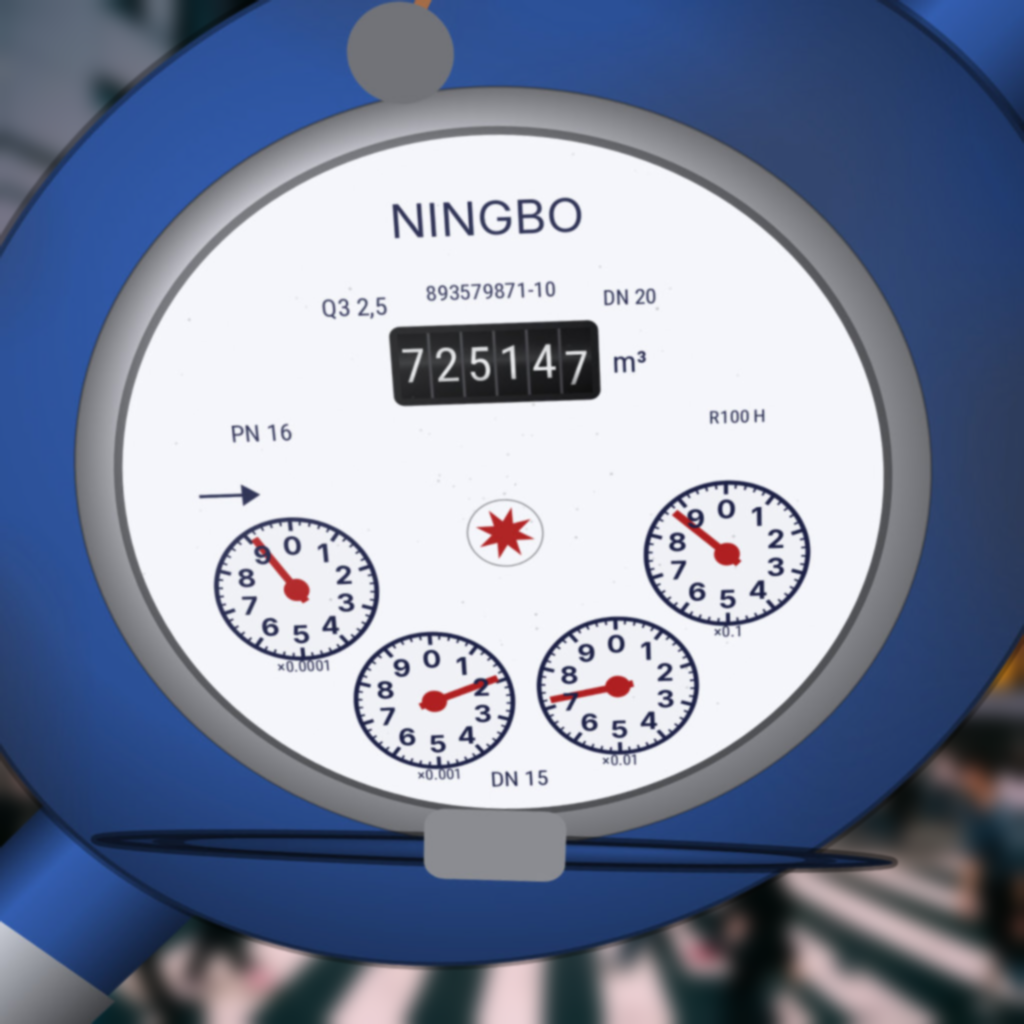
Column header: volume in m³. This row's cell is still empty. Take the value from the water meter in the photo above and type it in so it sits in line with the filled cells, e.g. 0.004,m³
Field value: 725146.8719,m³
